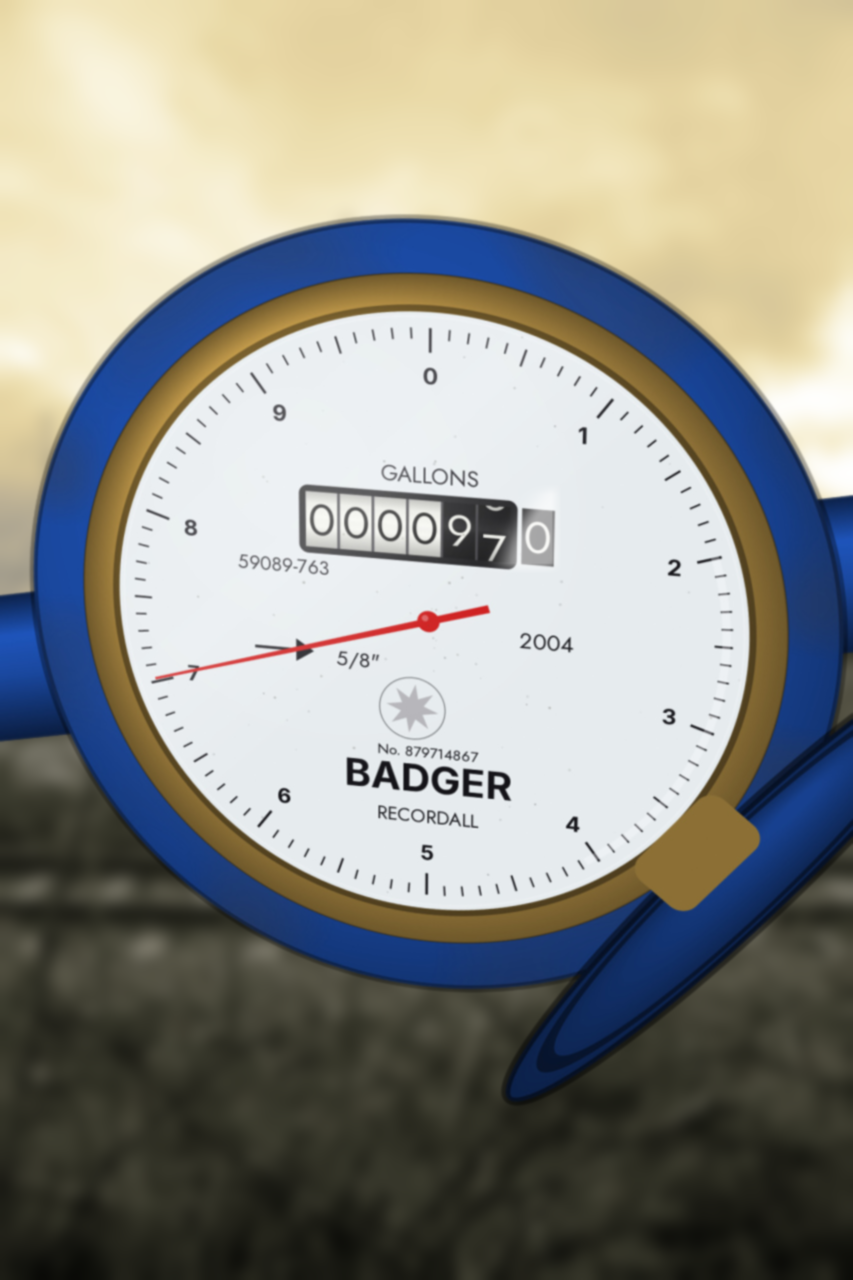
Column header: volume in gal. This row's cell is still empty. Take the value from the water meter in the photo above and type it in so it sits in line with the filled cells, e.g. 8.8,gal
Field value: 967.0,gal
